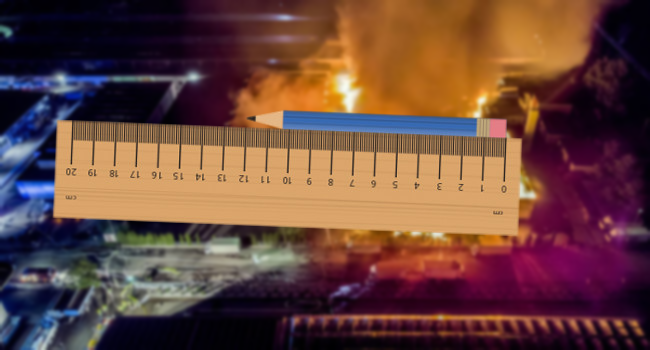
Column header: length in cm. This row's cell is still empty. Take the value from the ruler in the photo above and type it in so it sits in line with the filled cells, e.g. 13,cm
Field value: 12,cm
